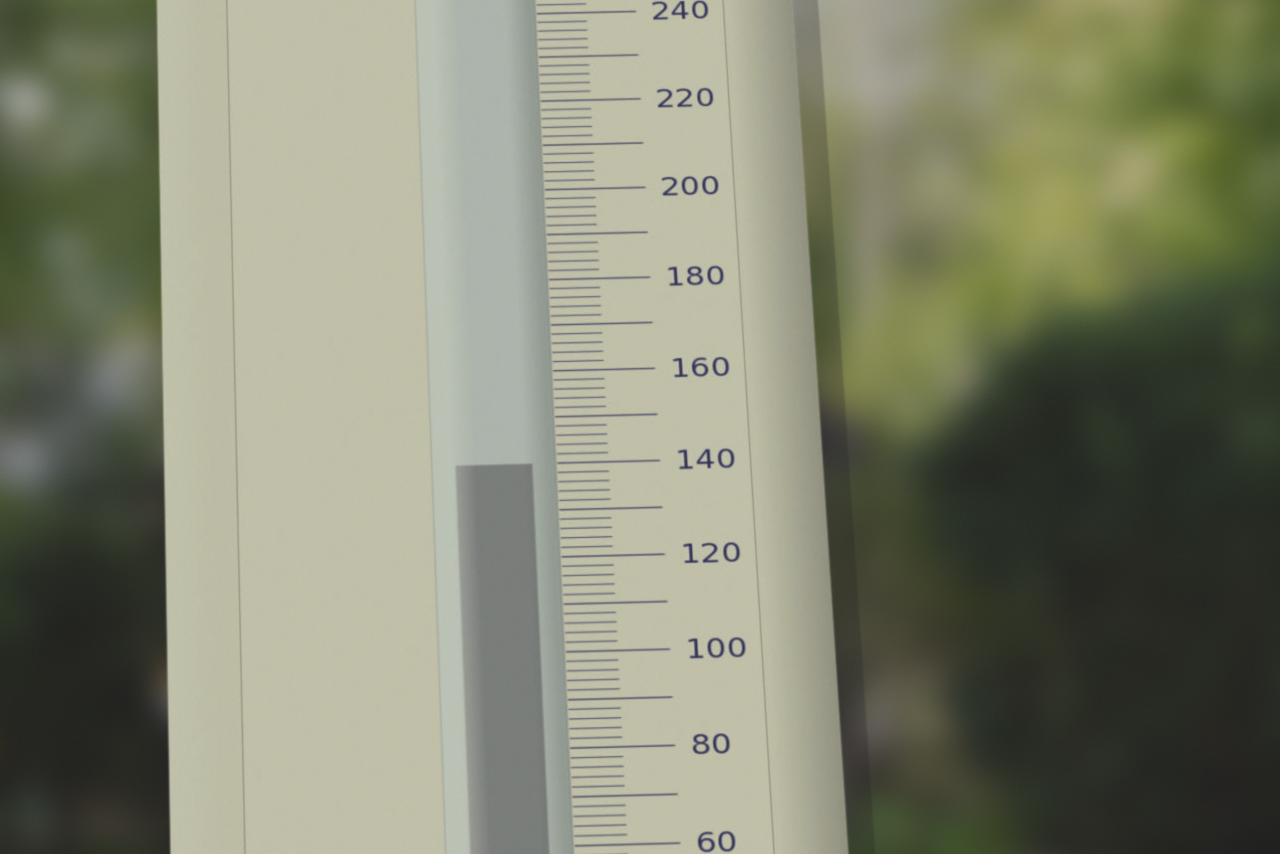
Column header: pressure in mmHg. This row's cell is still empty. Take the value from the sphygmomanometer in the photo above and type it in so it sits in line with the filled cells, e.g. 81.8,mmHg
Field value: 140,mmHg
